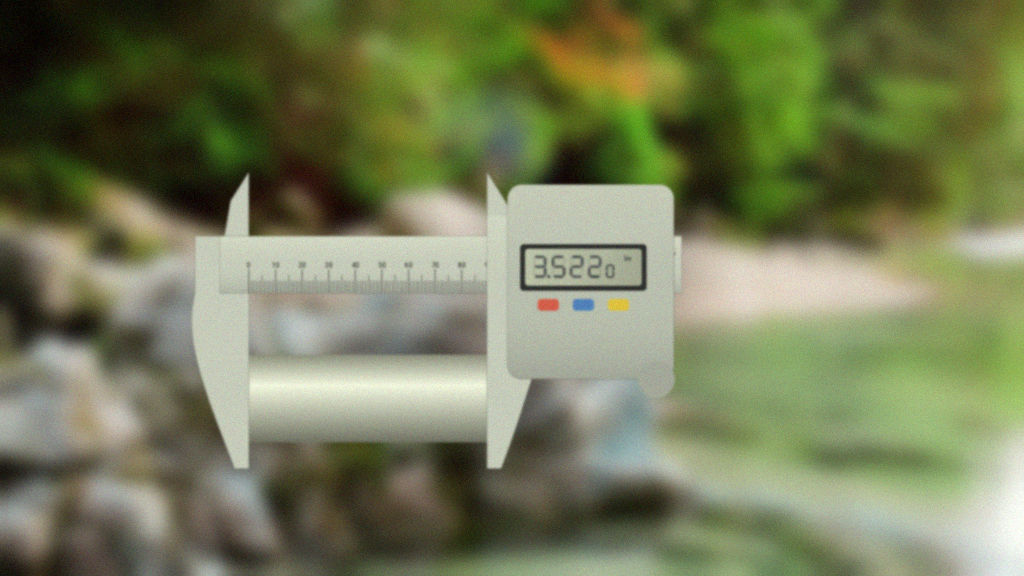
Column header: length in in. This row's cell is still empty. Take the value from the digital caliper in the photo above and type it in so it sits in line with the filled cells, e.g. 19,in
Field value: 3.5220,in
